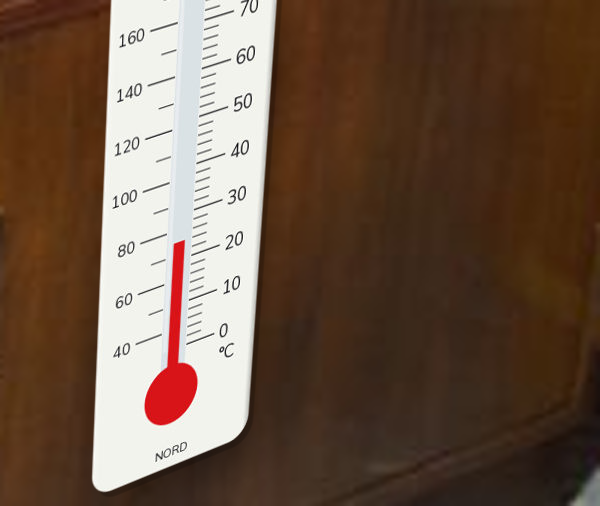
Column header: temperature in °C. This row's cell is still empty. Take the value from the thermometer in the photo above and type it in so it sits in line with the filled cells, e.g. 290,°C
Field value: 24,°C
